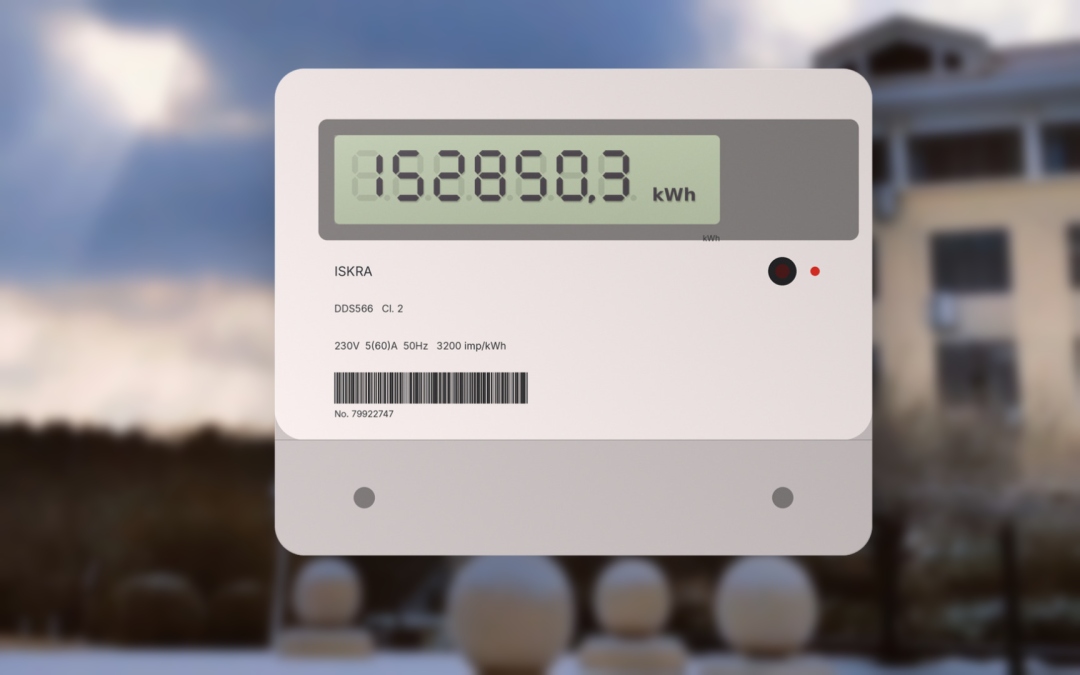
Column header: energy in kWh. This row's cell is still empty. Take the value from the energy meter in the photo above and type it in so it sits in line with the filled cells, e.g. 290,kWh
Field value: 152850.3,kWh
